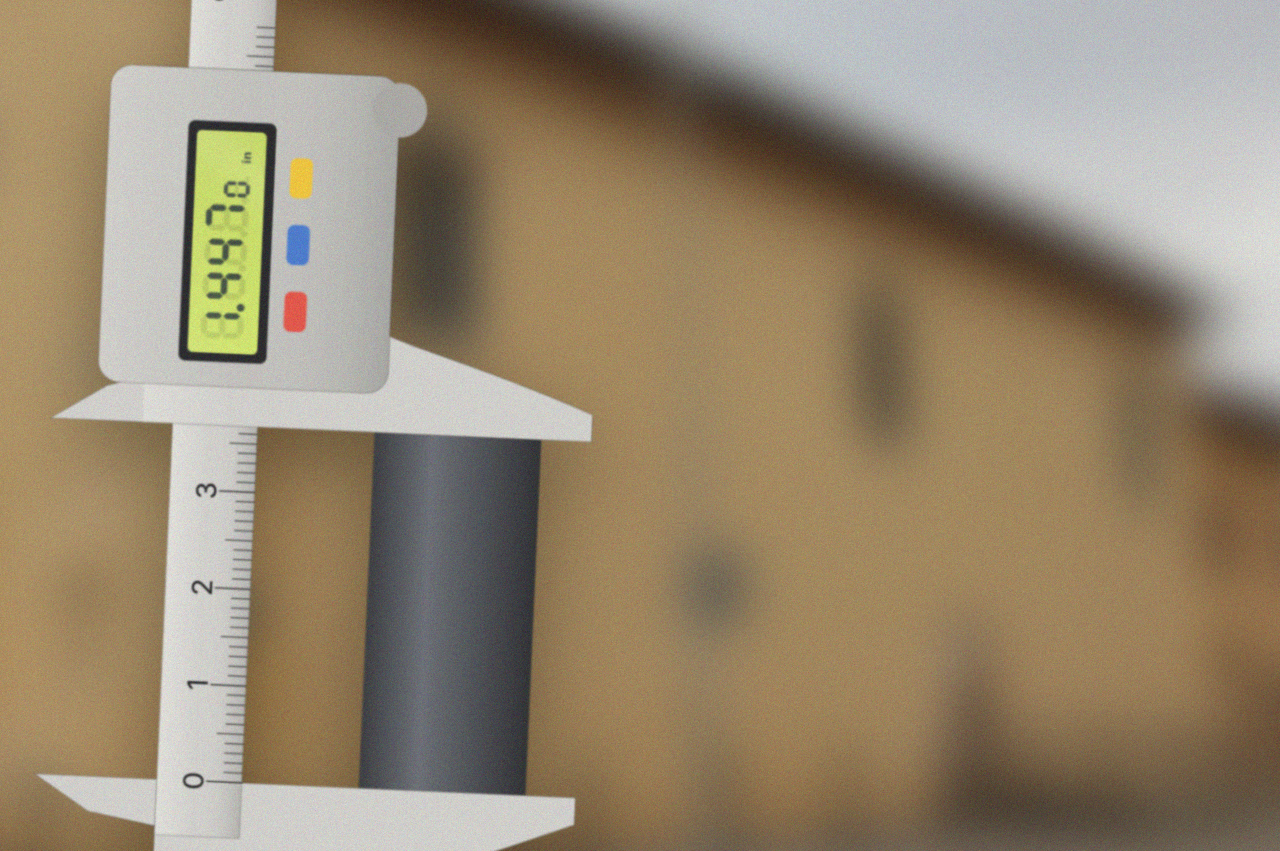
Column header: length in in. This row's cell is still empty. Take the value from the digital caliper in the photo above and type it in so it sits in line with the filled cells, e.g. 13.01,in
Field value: 1.4470,in
